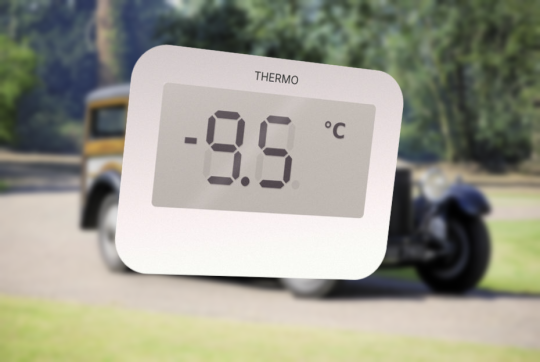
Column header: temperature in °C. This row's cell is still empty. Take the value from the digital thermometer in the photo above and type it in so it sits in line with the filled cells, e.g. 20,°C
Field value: -9.5,°C
